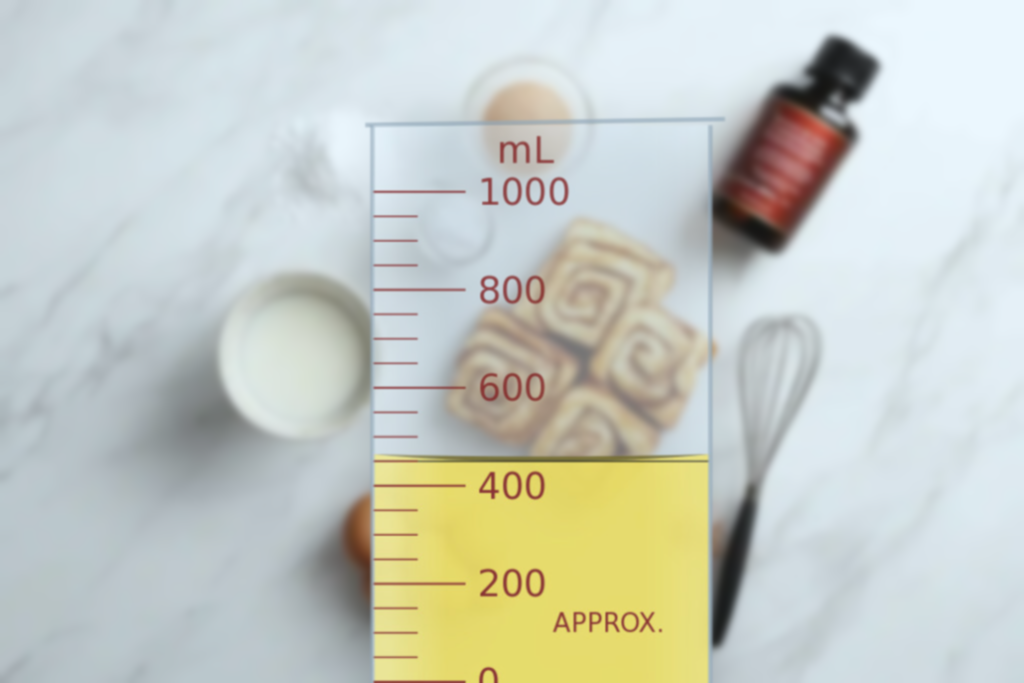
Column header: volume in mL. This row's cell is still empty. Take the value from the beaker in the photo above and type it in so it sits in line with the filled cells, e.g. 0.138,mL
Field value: 450,mL
